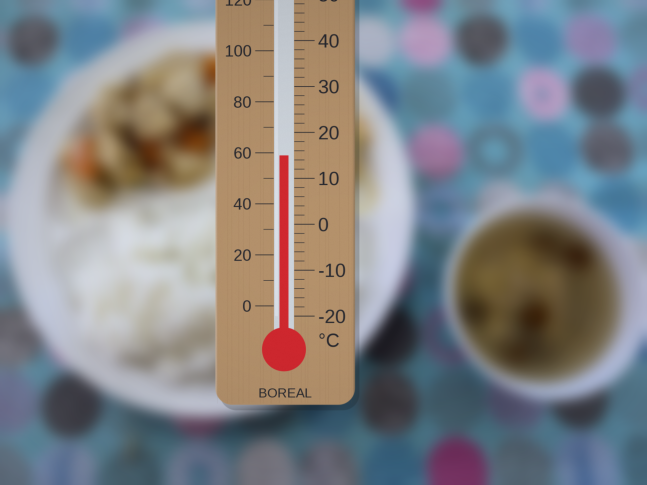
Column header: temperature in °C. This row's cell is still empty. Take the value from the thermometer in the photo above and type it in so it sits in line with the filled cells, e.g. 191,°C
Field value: 15,°C
